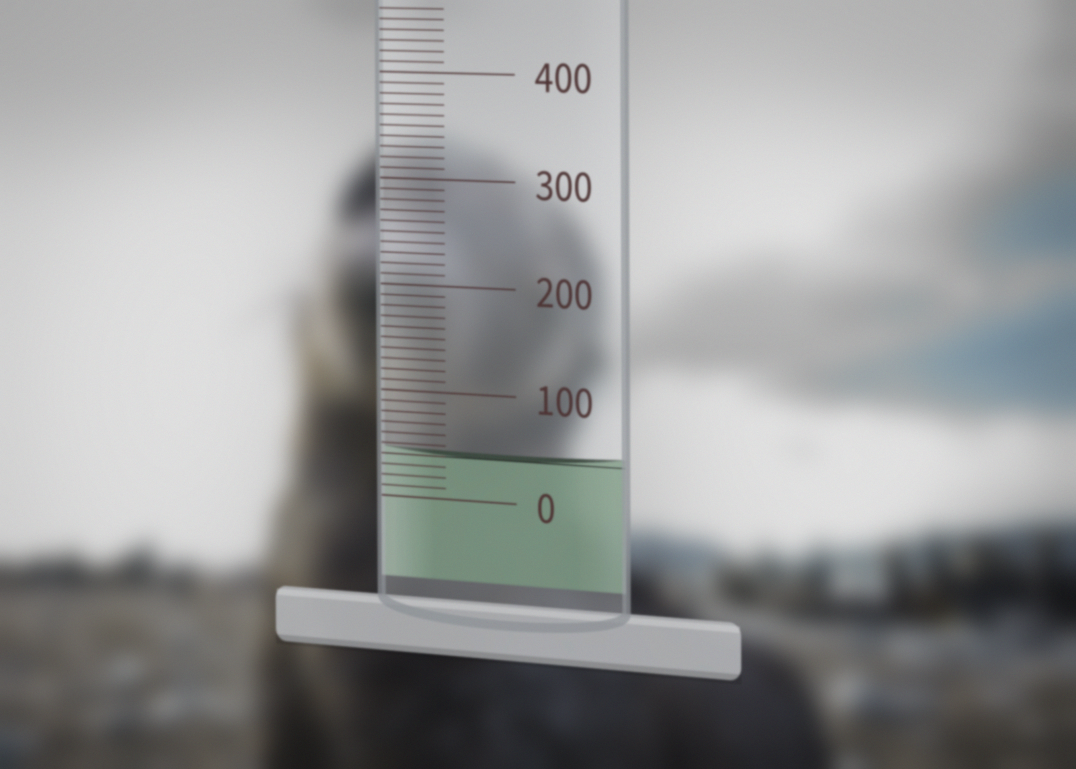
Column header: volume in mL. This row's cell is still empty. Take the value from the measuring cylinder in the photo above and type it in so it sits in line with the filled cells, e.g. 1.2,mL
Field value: 40,mL
